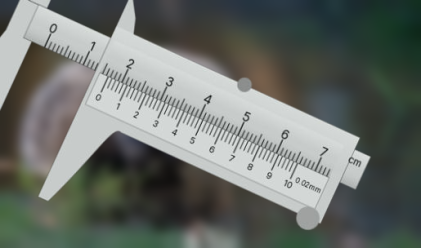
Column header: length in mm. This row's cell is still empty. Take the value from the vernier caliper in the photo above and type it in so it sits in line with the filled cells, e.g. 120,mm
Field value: 16.5,mm
